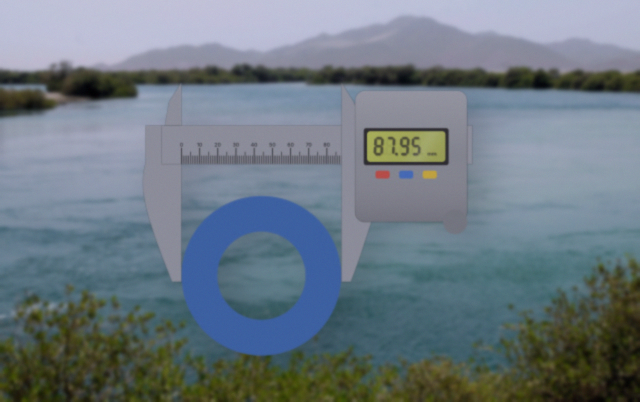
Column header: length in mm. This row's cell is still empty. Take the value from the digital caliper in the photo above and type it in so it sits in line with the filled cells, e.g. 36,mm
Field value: 87.95,mm
